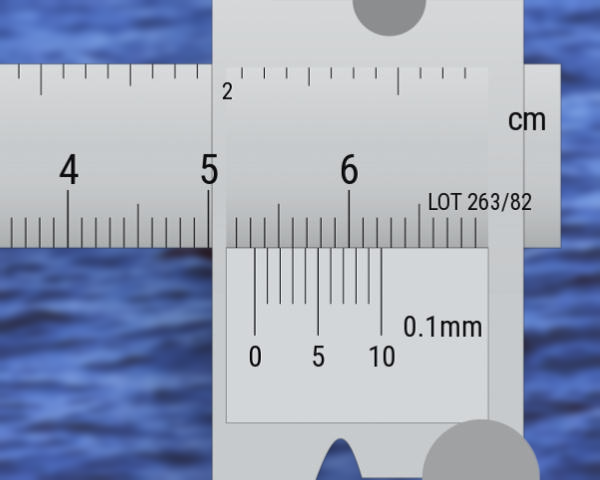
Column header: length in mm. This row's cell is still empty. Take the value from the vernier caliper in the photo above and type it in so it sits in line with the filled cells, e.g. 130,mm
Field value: 53.3,mm
